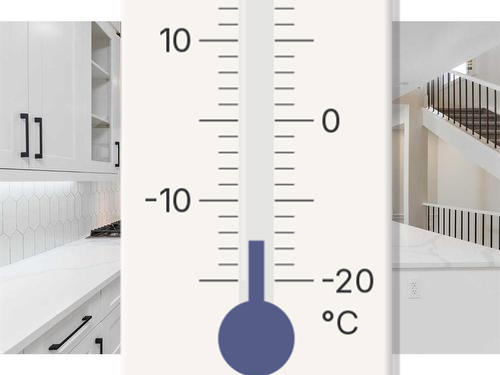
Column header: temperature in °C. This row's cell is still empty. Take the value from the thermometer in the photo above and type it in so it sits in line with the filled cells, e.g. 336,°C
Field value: -15,°C
